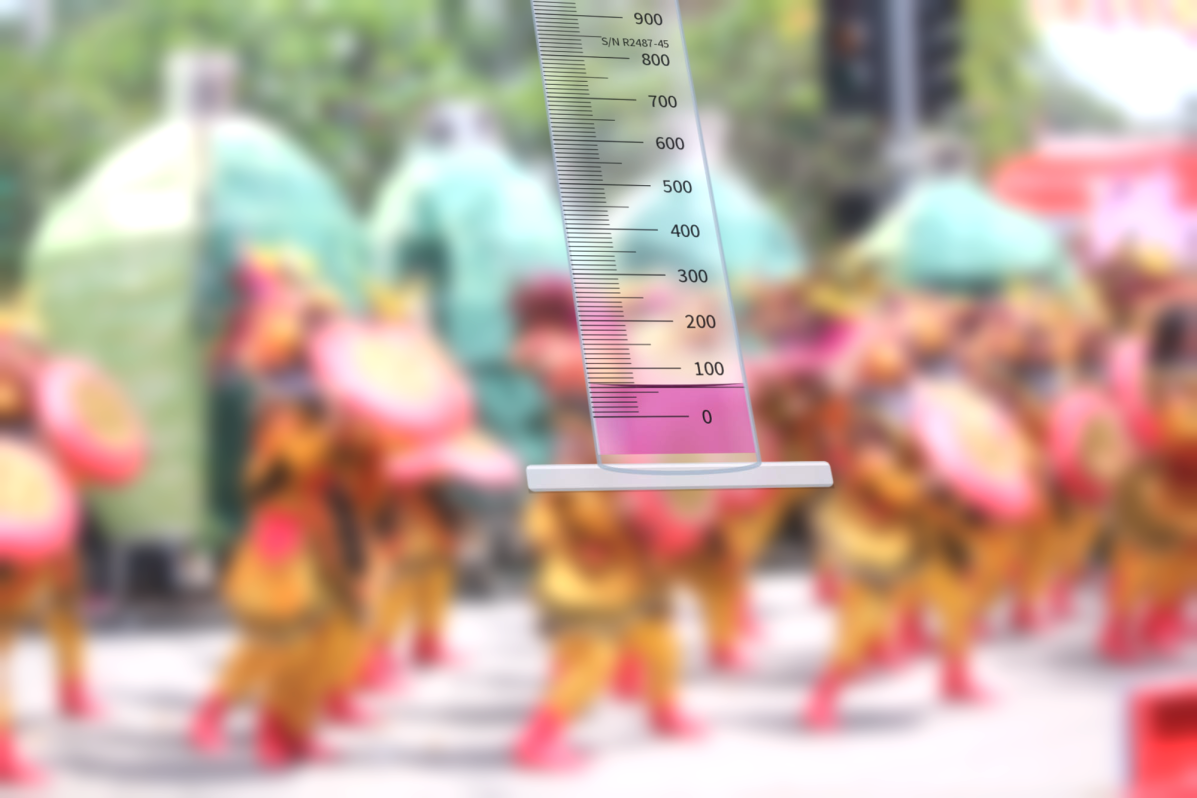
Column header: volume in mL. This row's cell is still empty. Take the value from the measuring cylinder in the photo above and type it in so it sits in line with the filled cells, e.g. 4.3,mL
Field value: 60,mL
